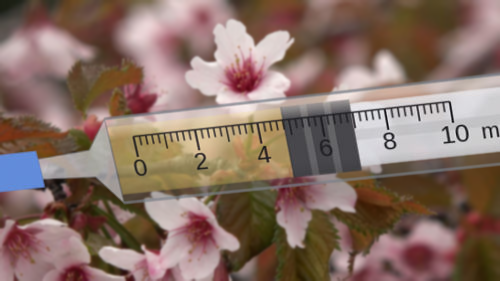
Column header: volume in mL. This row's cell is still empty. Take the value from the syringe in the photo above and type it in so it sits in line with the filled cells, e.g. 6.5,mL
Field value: 4.8,mL
